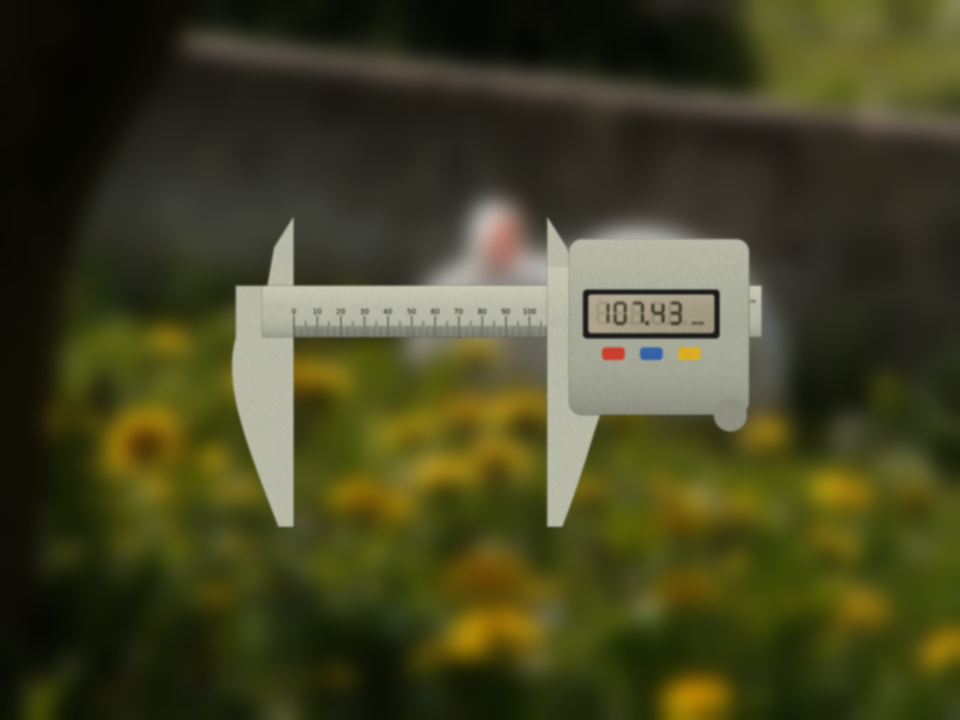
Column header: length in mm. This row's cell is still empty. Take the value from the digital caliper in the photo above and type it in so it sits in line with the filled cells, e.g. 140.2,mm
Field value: 107.43,mm
